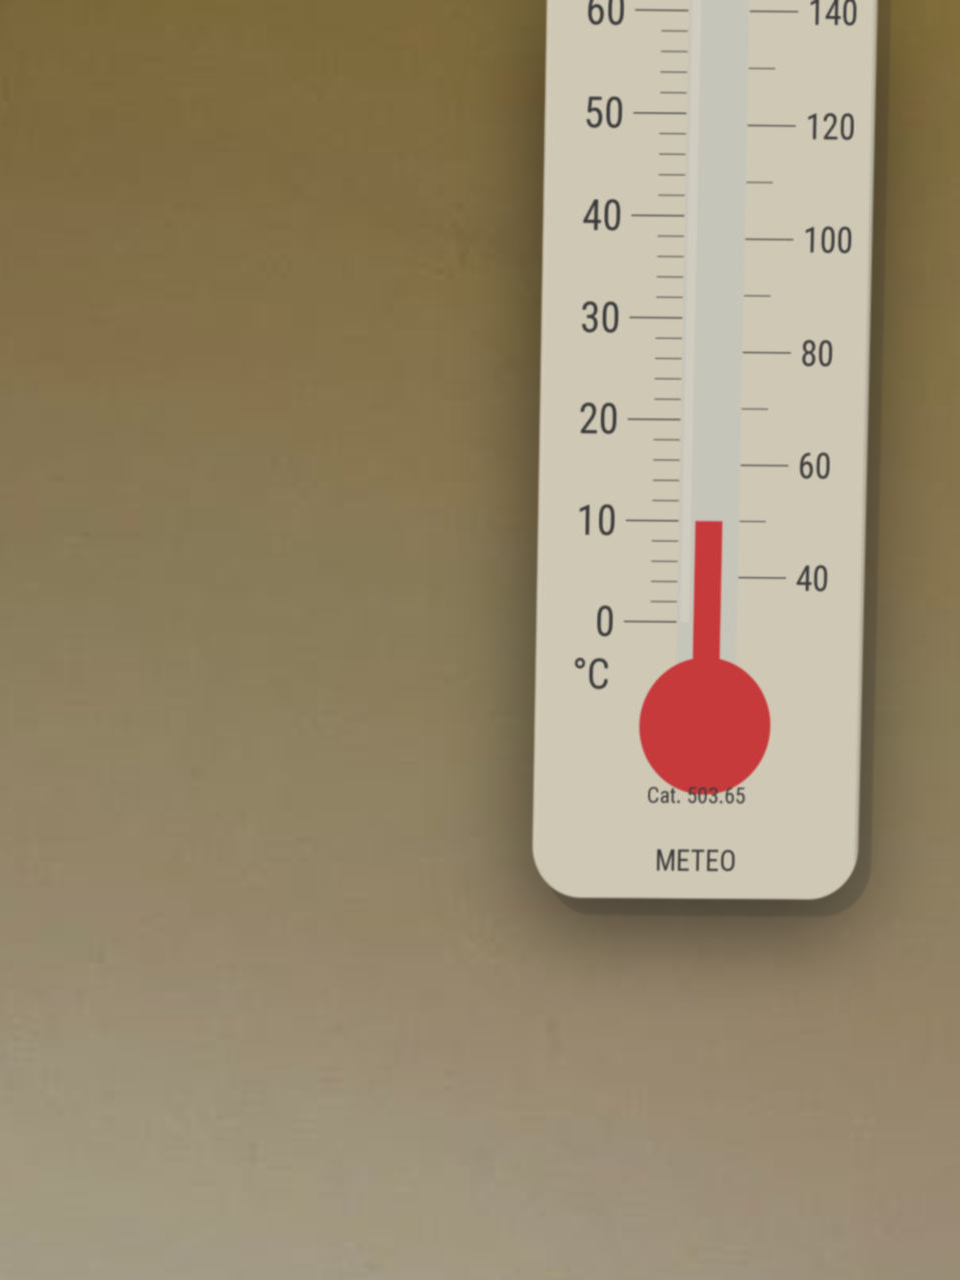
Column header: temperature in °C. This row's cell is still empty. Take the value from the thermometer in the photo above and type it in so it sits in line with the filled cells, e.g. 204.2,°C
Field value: 10,°C
